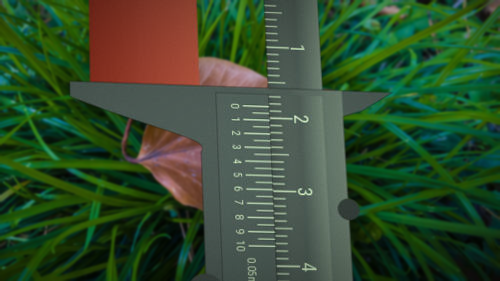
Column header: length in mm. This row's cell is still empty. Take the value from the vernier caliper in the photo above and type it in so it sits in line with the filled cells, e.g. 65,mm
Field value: 18.4,mm
